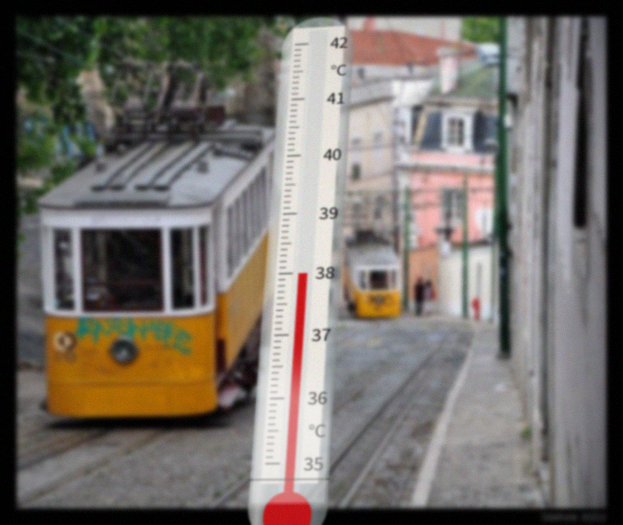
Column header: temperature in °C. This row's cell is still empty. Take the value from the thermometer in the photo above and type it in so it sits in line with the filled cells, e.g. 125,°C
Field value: 38,°C
